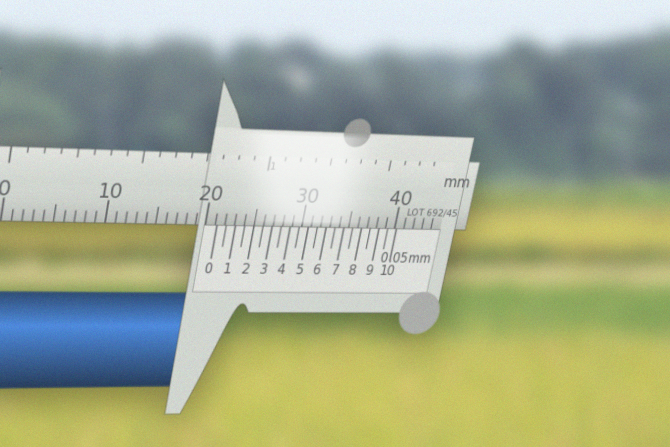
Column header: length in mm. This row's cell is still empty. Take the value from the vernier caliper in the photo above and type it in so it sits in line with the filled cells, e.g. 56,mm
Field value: 21.2,mm
